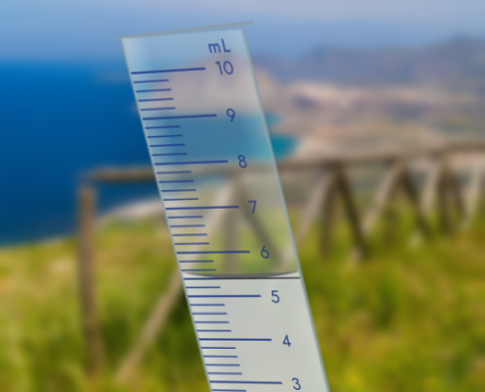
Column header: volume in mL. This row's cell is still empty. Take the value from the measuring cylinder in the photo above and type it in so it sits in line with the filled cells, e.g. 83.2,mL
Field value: 5.4,mL
